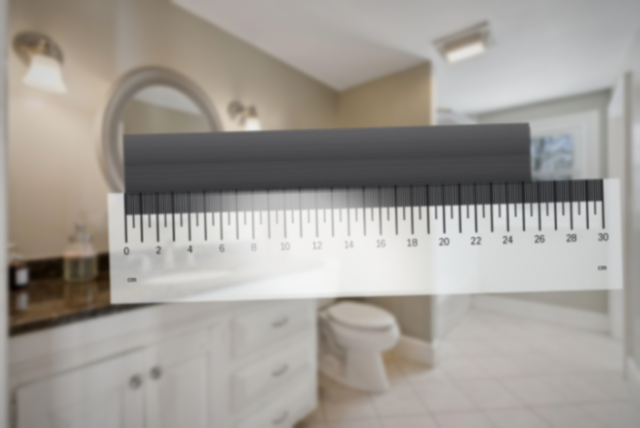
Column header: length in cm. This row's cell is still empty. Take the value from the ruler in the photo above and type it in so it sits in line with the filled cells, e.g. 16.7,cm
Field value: 25.5,cm
